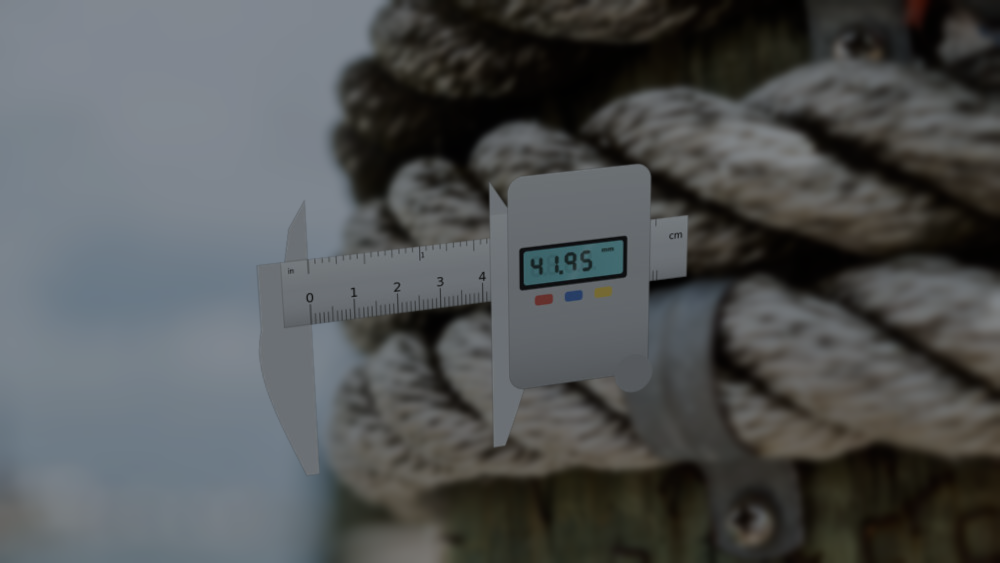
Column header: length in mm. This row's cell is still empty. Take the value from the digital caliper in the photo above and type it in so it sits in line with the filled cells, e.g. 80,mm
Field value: 41.95,mm
